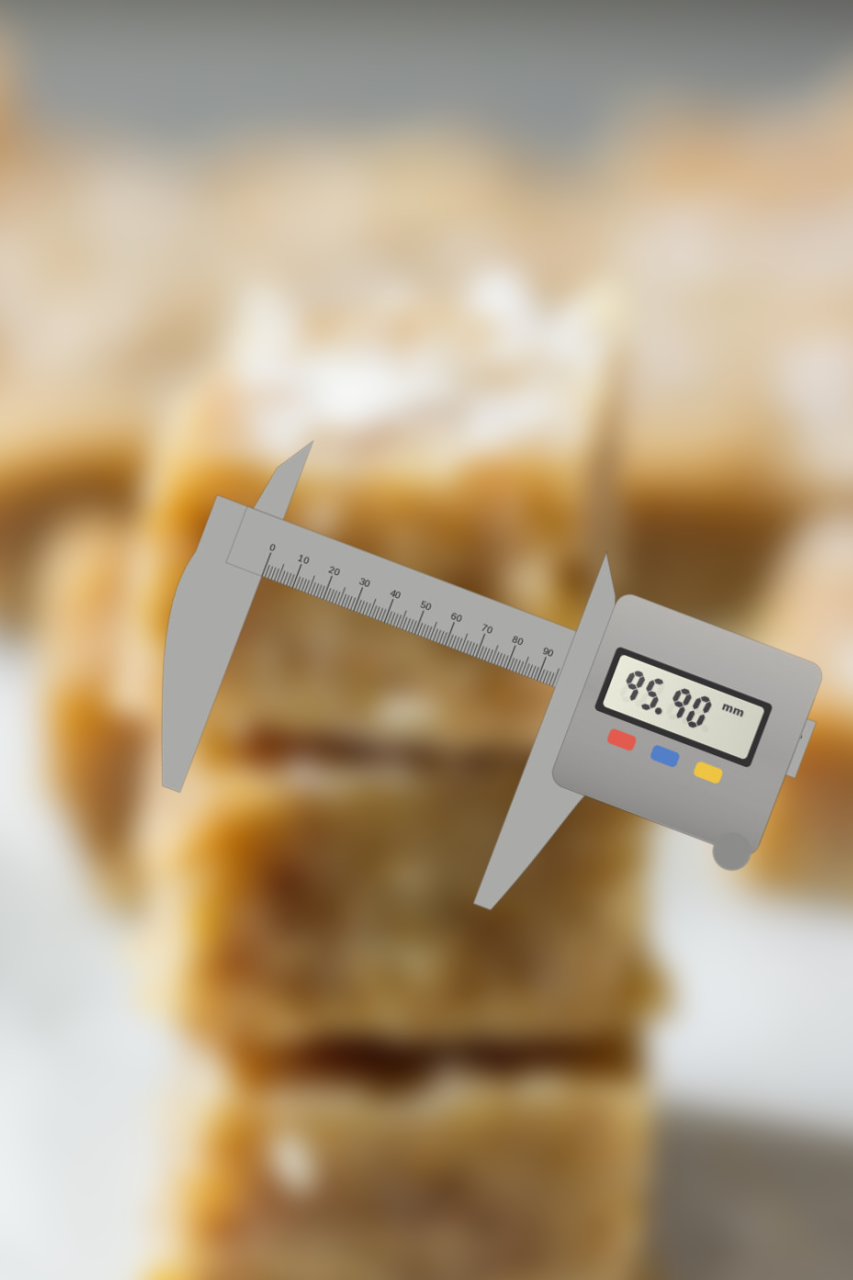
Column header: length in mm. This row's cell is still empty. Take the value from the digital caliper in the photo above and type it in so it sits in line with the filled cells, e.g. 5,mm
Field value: 95.90,mm
